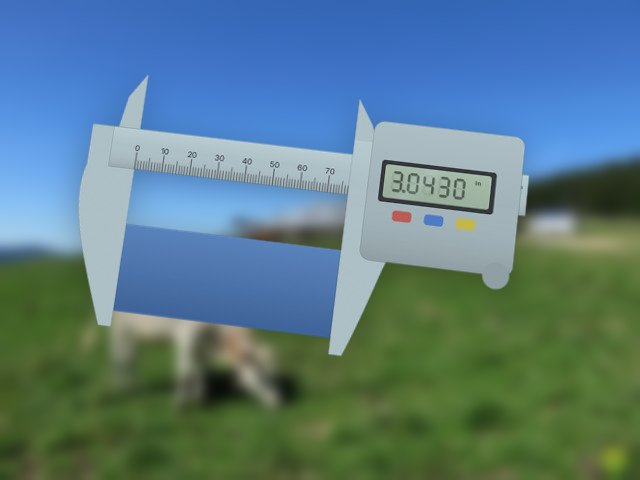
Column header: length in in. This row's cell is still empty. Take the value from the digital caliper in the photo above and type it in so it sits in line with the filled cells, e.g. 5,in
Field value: 3.0430,in
